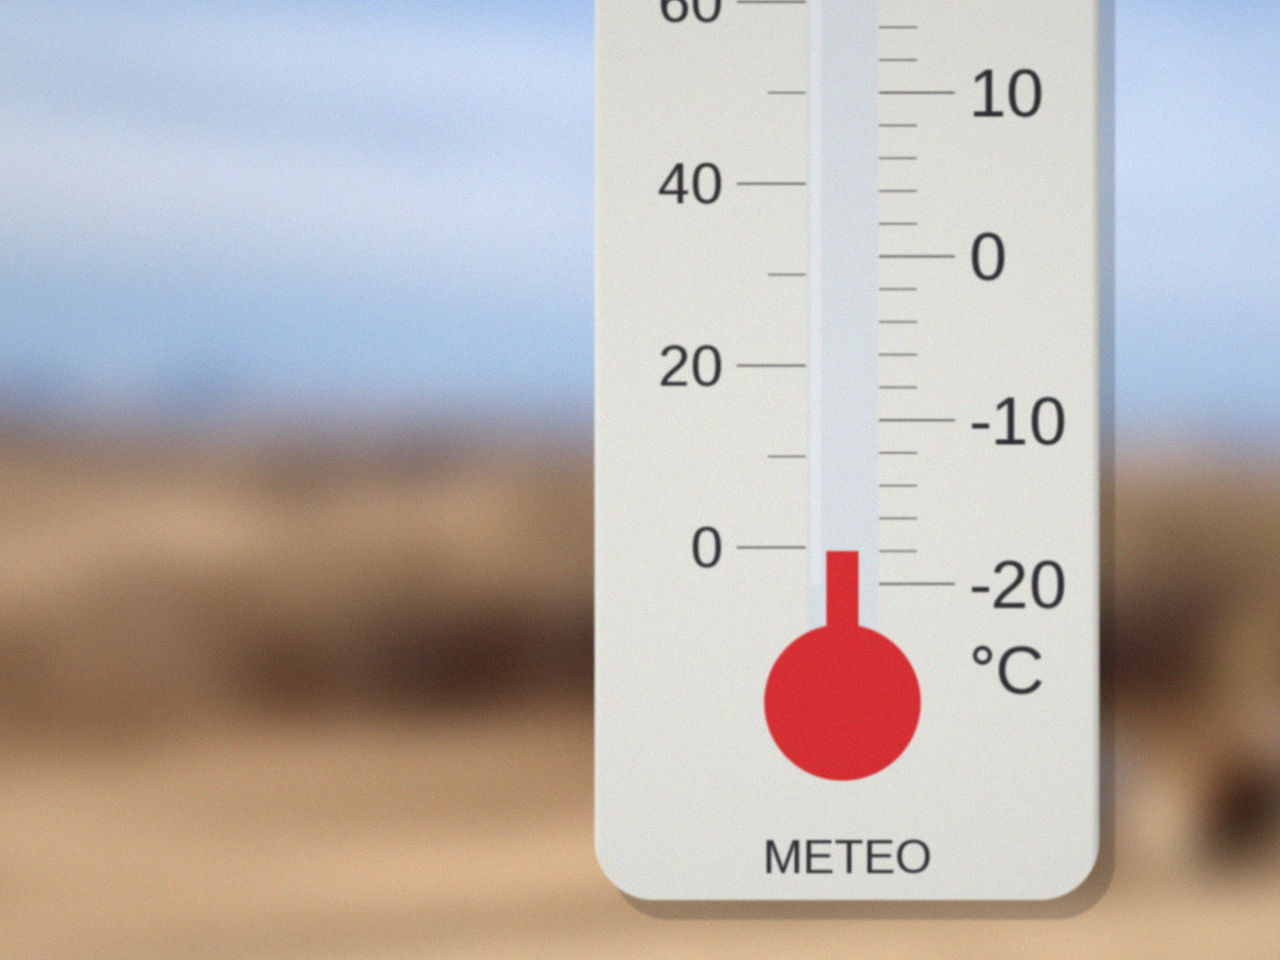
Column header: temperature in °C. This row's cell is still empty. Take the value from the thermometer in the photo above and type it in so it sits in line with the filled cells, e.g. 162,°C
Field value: -18,°C
